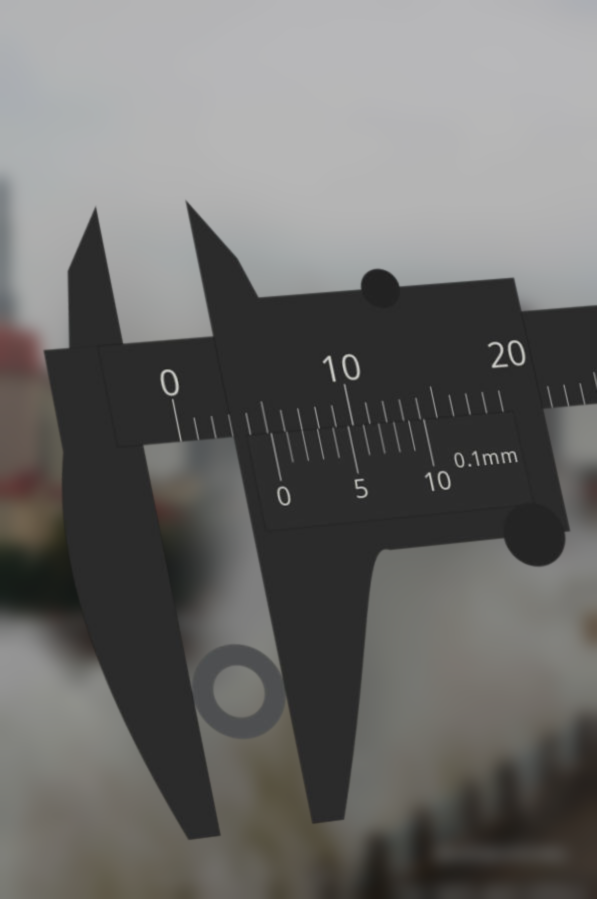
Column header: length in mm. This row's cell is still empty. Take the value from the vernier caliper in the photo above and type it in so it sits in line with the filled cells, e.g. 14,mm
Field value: 5.2,mm
